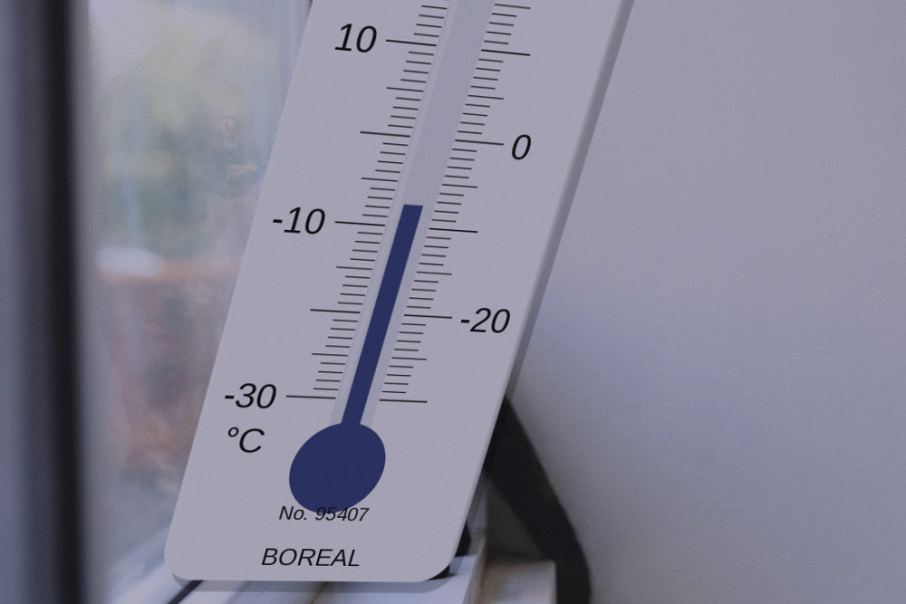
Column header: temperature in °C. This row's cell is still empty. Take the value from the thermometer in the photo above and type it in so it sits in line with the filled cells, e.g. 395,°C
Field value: -7.5,°C
